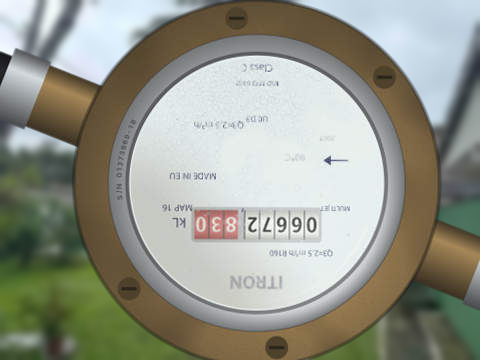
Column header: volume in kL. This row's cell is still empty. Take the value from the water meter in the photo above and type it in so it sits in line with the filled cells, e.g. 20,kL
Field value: 6672.830,kL
